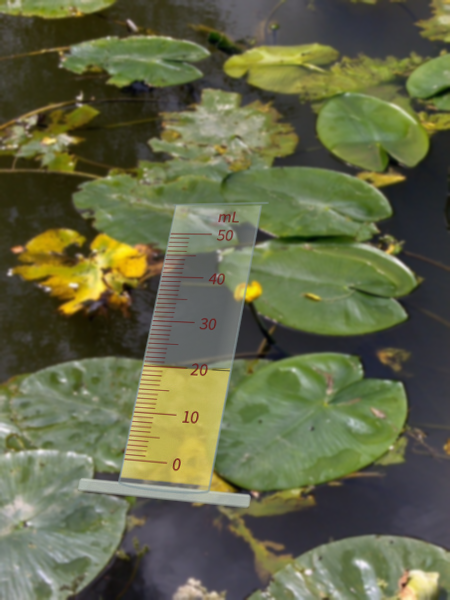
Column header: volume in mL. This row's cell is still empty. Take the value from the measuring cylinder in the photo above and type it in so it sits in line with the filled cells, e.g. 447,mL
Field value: 20,mL
